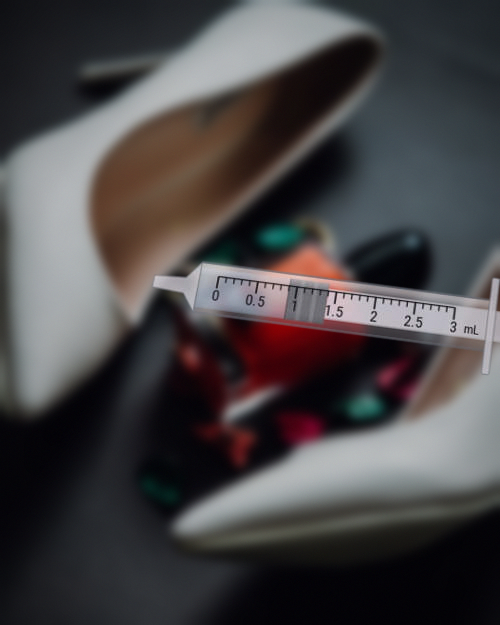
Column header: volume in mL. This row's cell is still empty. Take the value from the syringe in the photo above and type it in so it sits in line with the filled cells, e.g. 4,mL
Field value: 0.9,mL
